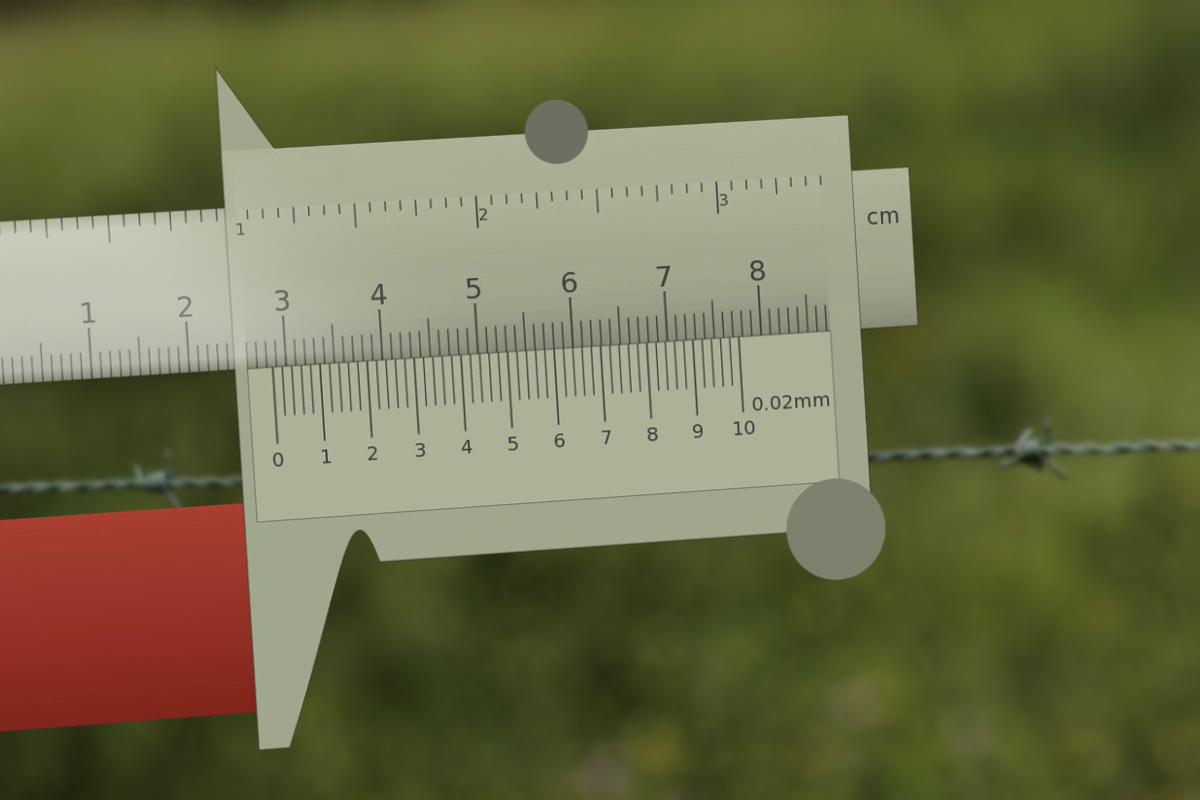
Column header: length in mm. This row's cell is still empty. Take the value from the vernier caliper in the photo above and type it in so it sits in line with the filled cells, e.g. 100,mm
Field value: 28.6,mm
